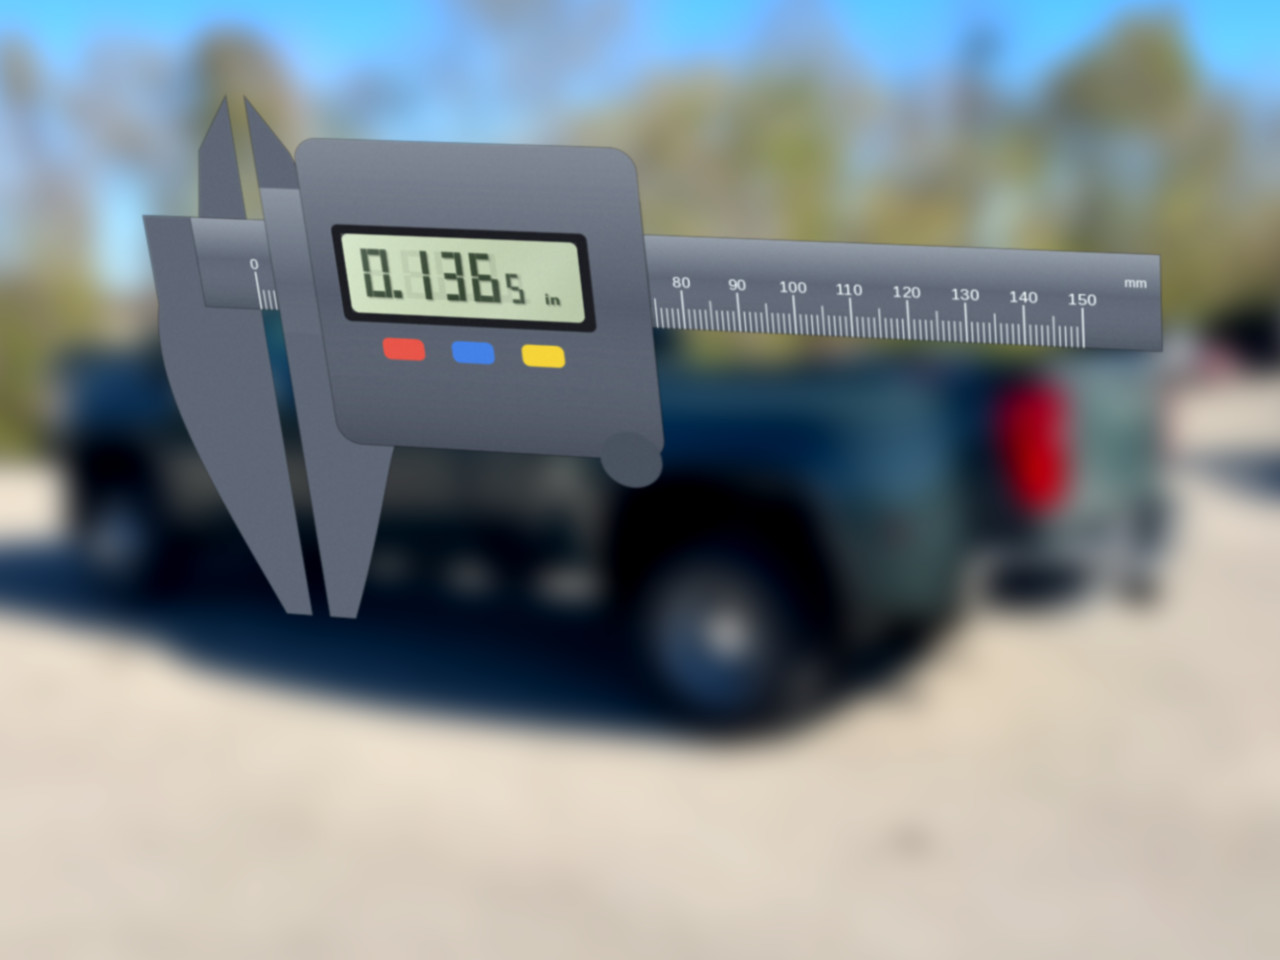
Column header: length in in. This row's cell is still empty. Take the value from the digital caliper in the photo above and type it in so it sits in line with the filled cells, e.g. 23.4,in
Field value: 0.1365,in
